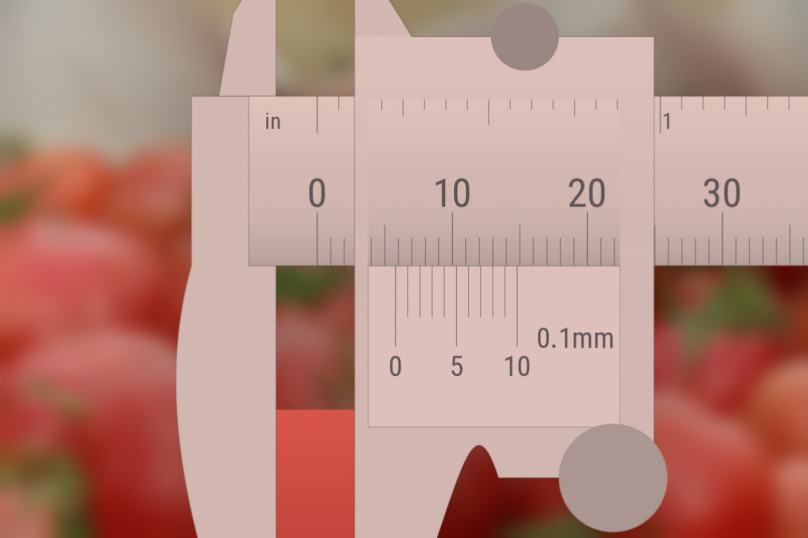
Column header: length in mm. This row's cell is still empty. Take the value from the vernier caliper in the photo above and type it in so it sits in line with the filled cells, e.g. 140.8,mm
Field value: 5.8,mm
